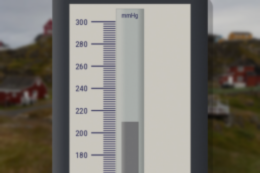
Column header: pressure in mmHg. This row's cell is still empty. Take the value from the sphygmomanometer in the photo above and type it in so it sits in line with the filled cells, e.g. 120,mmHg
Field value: 210,mmHg
